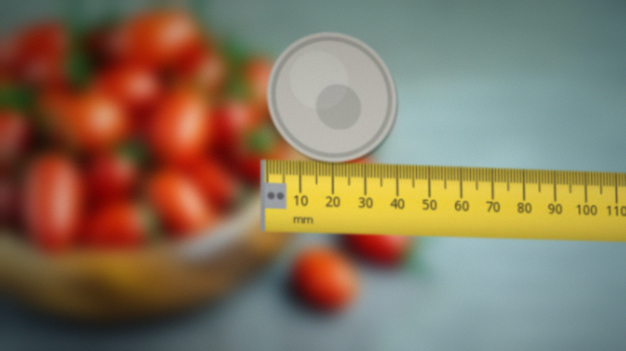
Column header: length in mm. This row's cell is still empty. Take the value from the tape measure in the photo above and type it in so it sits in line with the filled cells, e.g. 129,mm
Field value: 40,mm
